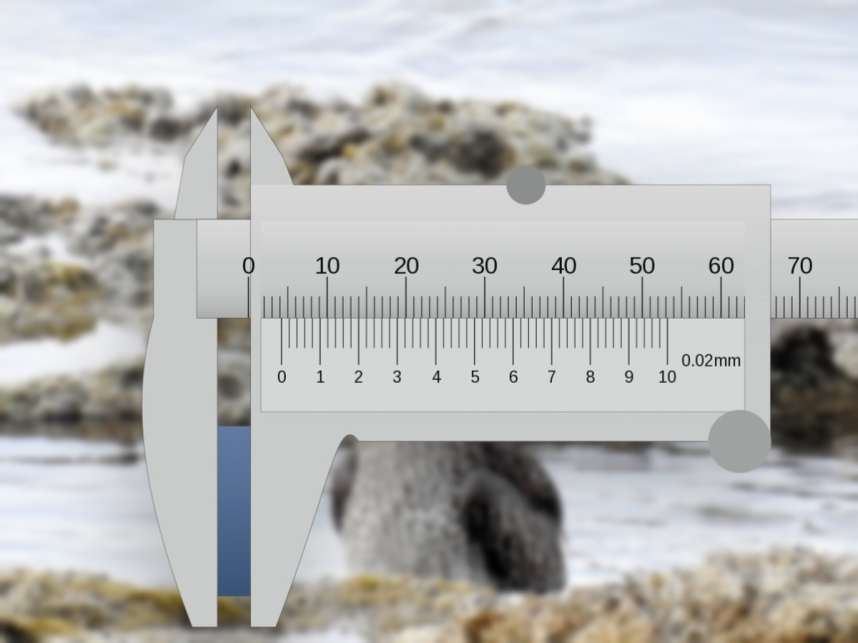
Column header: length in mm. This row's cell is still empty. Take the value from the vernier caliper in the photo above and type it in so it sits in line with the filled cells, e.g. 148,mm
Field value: 4.2,mm
